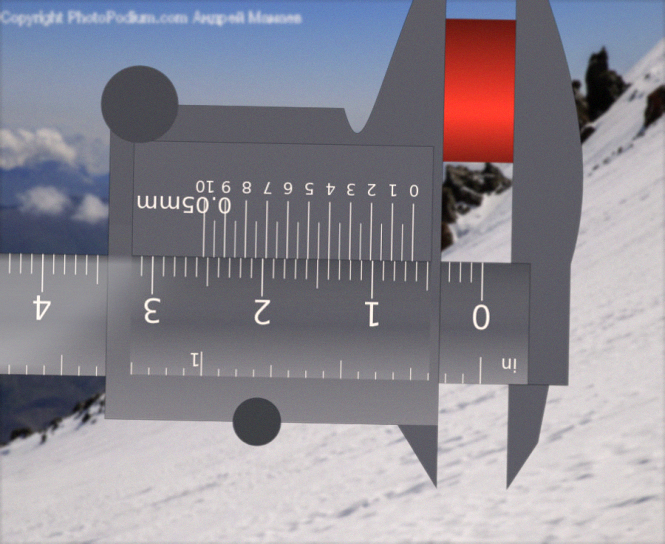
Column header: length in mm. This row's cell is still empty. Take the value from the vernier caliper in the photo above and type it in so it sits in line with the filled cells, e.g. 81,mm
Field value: 6.4,mm
